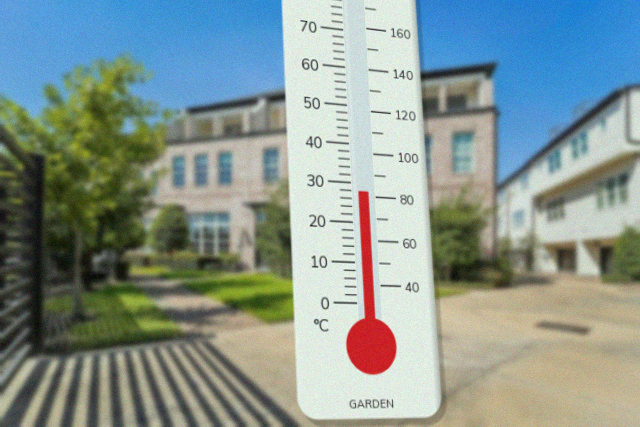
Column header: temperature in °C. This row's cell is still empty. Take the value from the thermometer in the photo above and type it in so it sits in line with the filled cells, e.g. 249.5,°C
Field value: 28,°C
